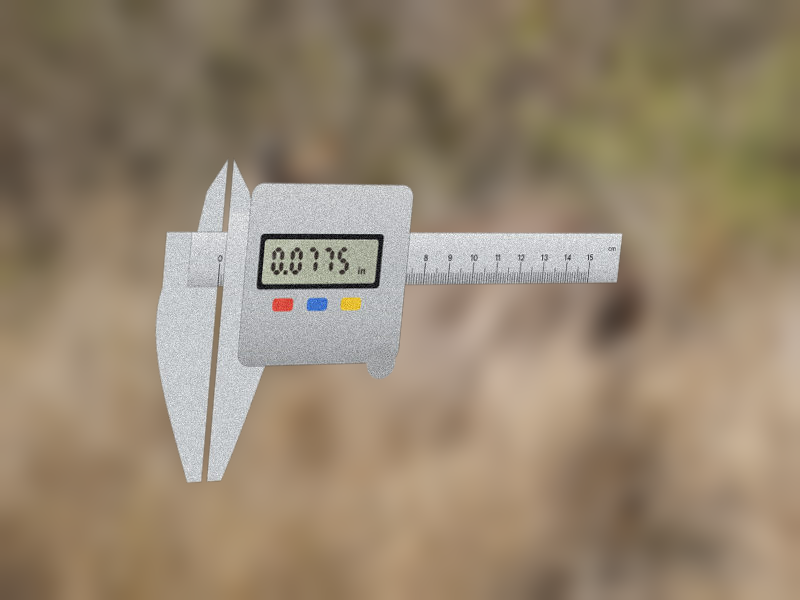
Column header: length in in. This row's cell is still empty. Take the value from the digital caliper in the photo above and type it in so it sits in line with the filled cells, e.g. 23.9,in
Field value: 0.0775,in
